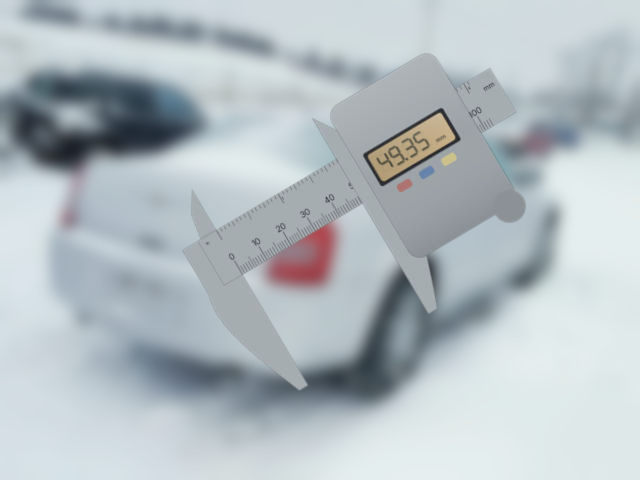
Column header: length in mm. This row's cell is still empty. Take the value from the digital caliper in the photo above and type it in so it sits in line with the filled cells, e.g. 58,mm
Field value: 49.35,mm
